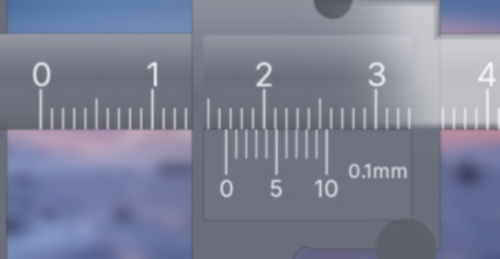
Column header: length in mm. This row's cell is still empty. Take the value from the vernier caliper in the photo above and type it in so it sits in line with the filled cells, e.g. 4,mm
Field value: 16.6,mm
